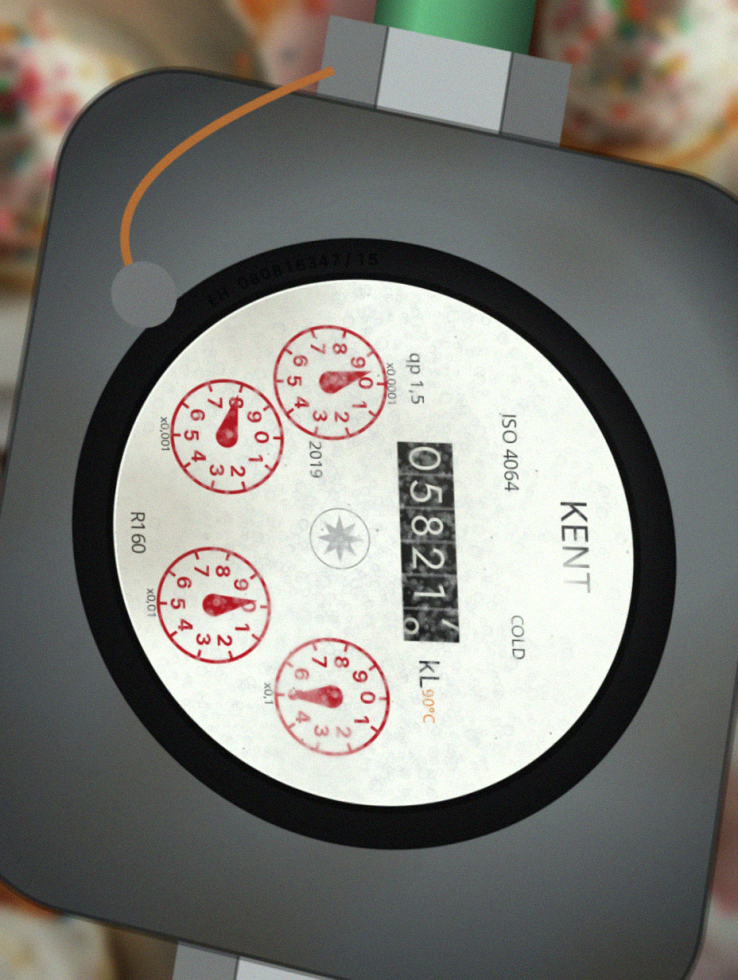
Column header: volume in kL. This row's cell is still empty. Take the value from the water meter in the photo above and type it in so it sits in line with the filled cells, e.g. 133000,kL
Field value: 58217.4979,kL
